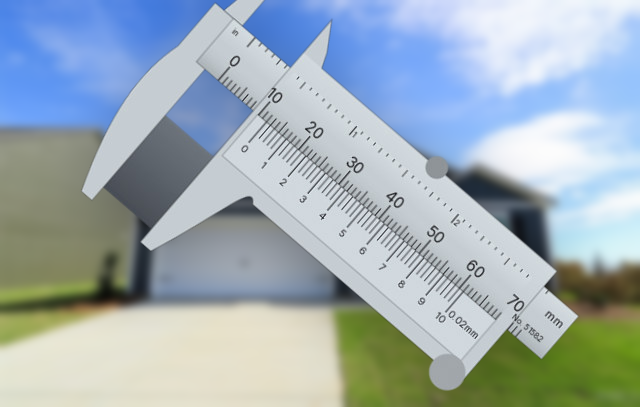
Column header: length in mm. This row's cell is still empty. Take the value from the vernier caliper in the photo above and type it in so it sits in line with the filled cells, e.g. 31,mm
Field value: 12.0,mm
